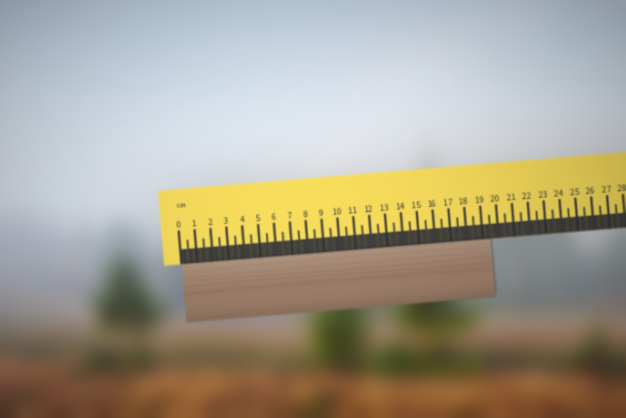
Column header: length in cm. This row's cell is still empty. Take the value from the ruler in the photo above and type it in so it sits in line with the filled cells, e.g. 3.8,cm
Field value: 19.5,cm
